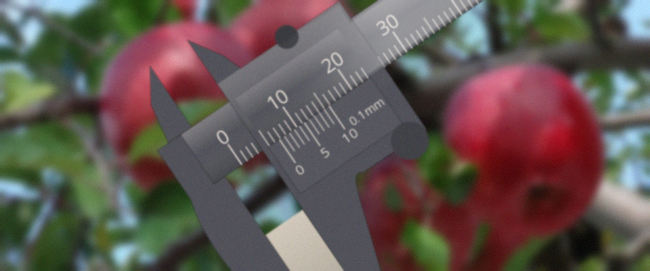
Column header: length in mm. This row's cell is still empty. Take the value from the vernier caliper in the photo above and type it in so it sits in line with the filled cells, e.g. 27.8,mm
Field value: 6.8,mm
